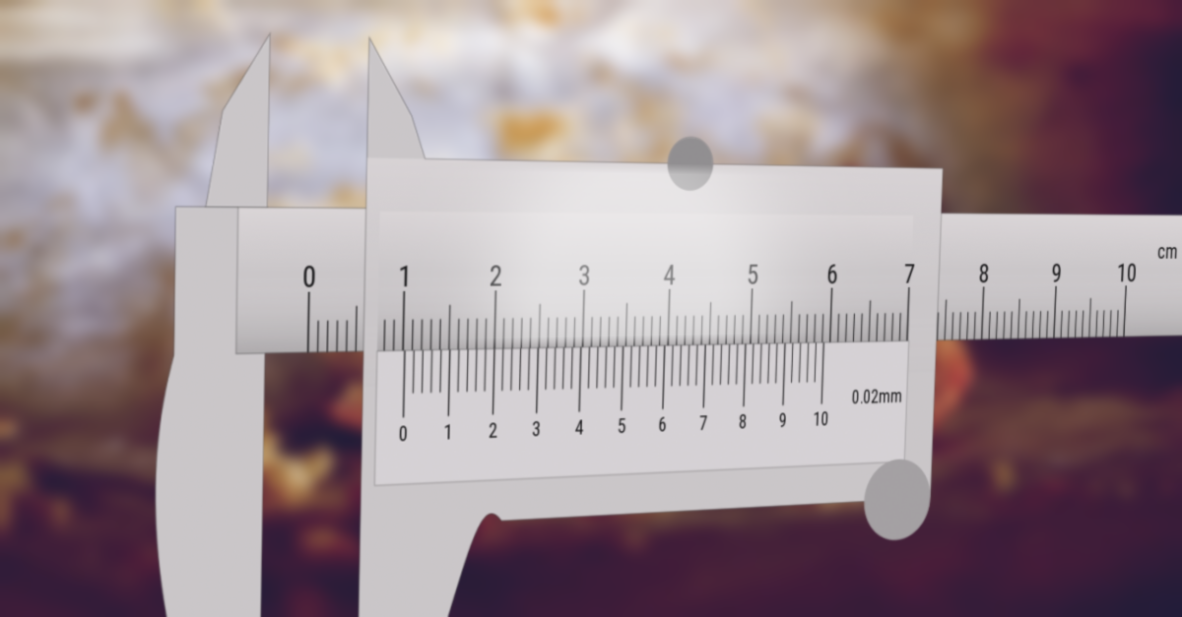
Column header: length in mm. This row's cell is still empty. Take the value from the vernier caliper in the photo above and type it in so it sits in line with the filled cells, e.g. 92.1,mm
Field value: 10.2,mm
